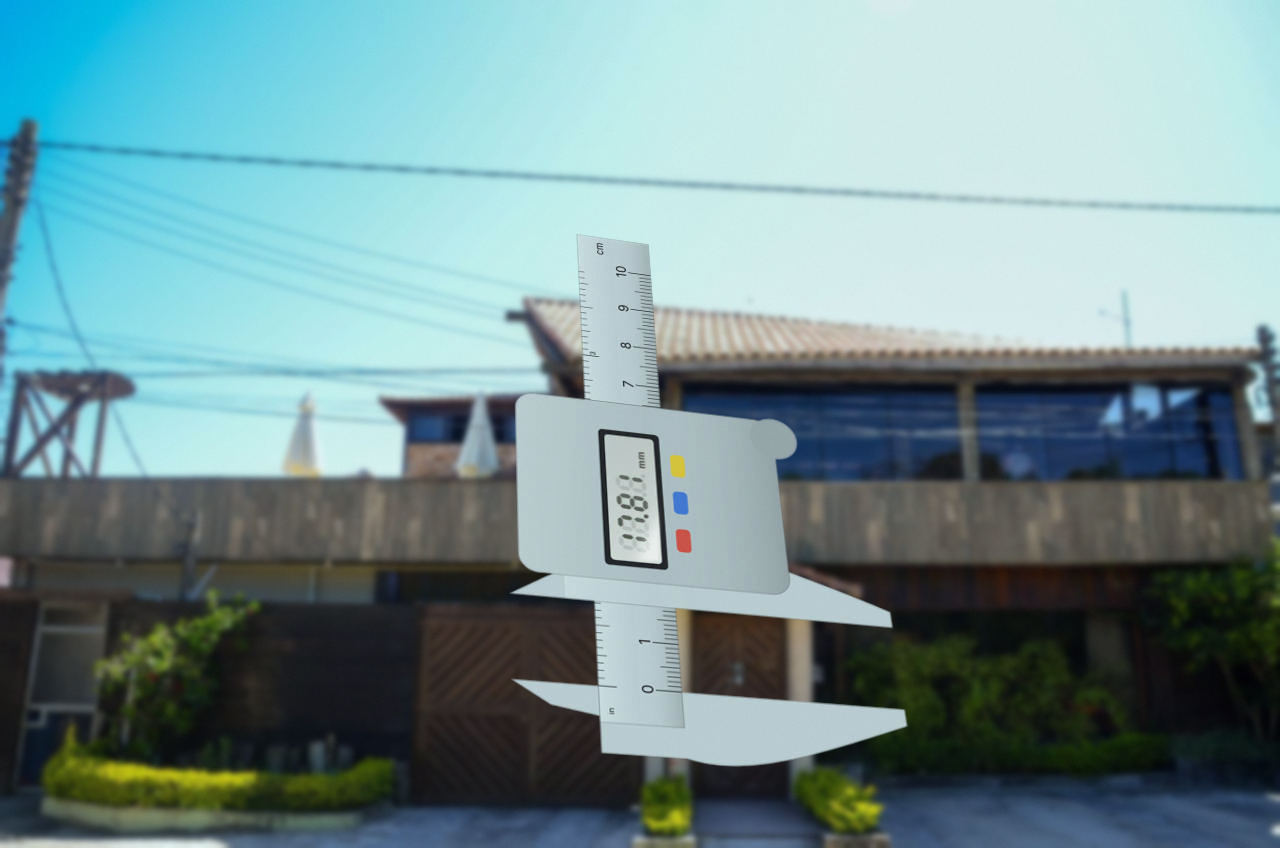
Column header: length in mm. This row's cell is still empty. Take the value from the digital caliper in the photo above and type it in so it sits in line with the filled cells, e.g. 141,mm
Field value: 17.81,mm
